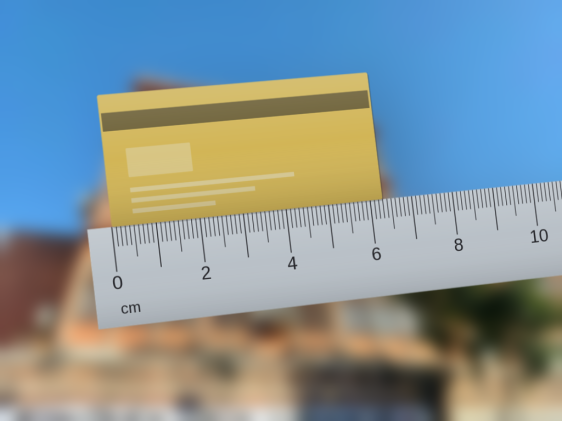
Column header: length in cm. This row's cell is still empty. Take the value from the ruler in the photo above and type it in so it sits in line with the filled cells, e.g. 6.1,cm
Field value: 6.3,cm
